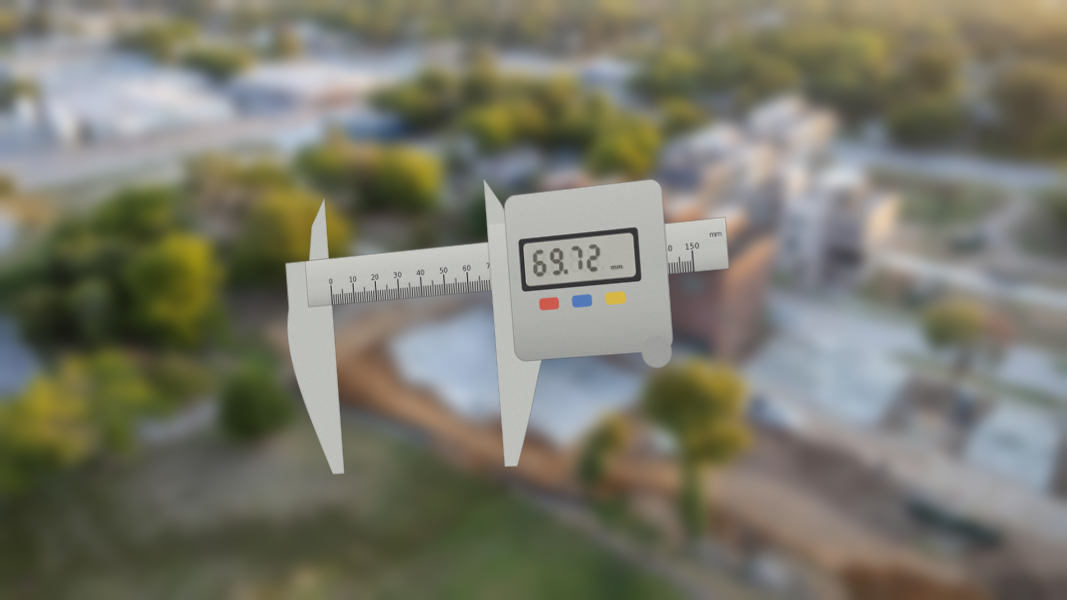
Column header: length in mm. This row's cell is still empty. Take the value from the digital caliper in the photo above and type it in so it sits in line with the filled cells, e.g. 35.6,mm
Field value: 69.72,mm
